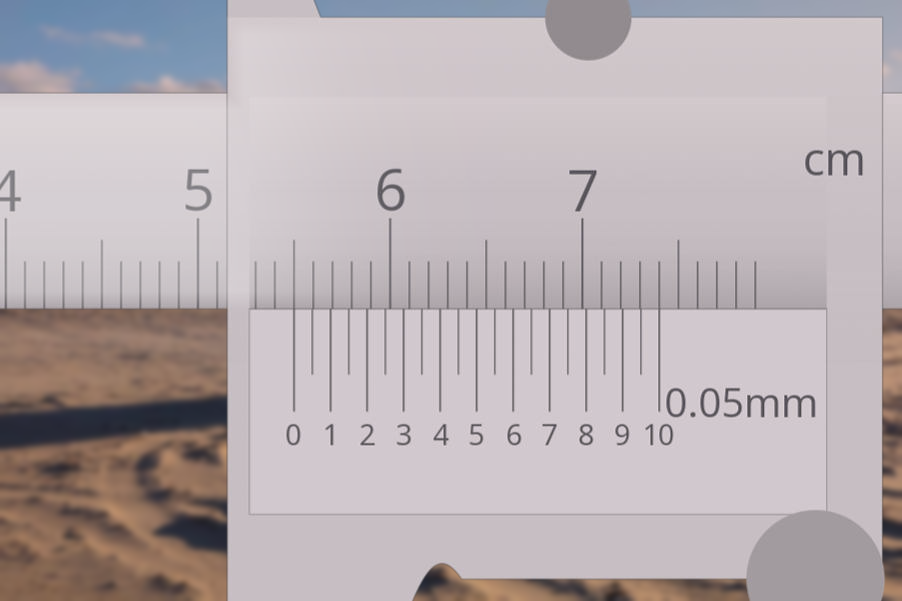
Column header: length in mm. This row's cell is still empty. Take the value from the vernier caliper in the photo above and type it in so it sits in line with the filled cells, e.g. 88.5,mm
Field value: 55.0,mm
